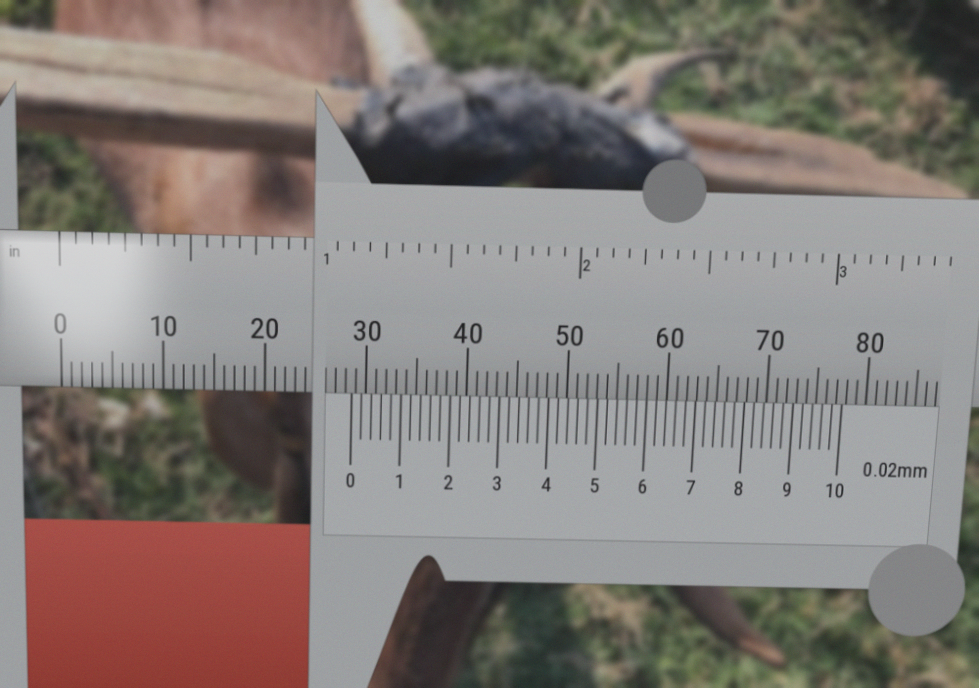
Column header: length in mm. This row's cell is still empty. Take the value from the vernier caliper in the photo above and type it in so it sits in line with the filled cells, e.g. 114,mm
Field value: 28.6,mm
